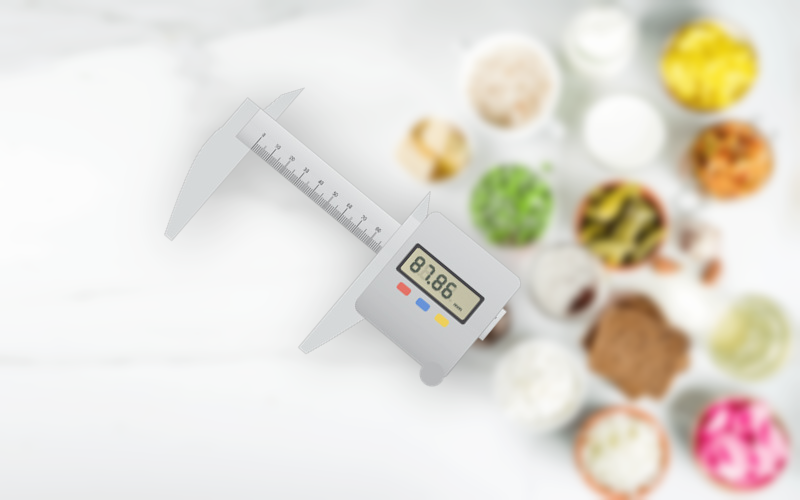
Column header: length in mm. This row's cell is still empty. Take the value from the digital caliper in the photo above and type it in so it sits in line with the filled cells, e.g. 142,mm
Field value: 87.86,mm
